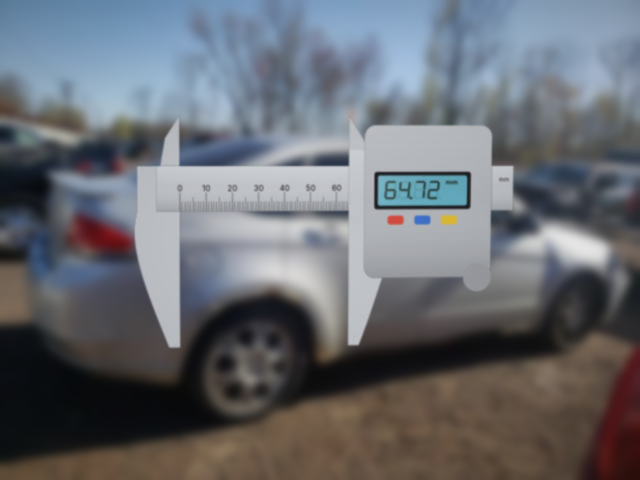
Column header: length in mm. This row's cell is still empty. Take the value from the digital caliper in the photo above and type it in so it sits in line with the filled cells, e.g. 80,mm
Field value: 64.72,mm
